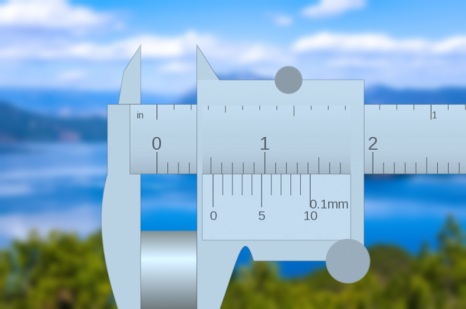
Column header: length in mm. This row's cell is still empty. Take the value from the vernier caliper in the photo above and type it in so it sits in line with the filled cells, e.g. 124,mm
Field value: 5.2,mm
